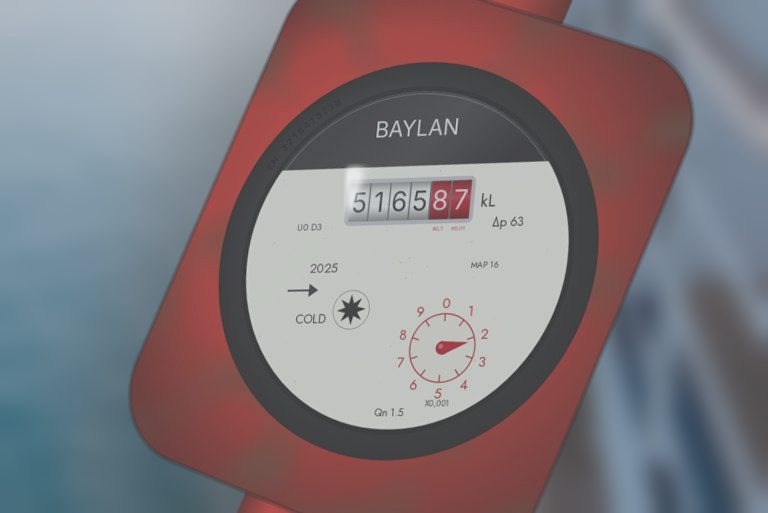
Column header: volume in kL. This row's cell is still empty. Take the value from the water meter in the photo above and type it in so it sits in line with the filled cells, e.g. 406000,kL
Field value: 5165.872,kL
